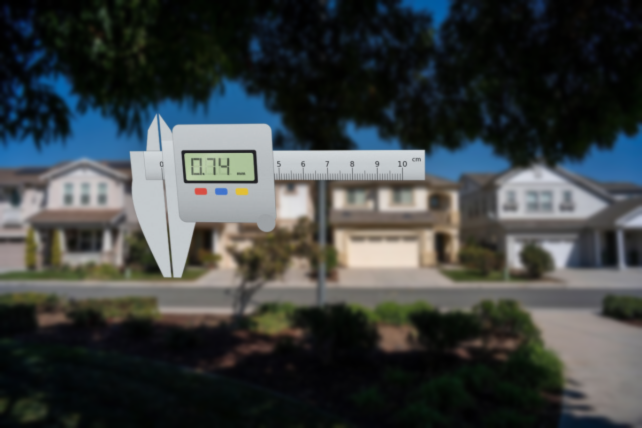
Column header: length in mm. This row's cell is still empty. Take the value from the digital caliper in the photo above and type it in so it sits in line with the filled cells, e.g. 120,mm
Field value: 0.74,mm
